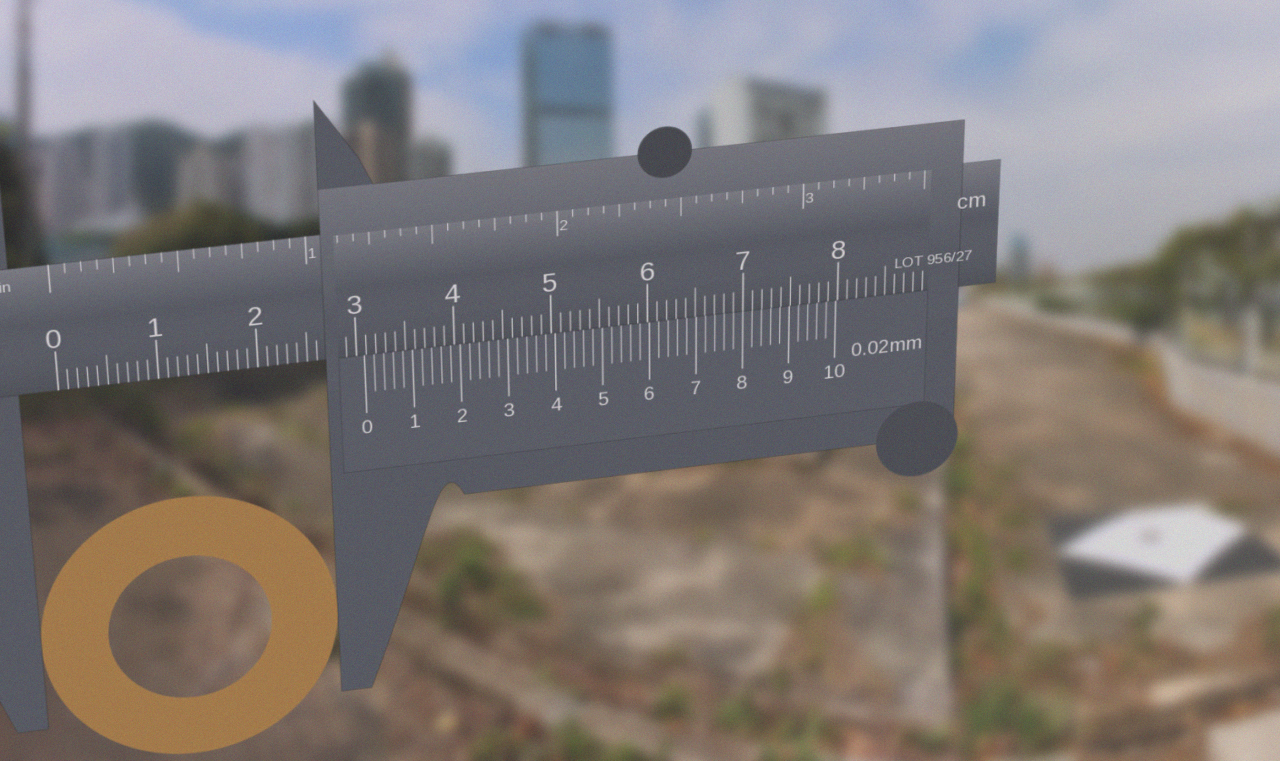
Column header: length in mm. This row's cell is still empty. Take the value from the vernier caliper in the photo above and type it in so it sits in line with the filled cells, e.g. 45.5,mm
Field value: 30.8,mm
